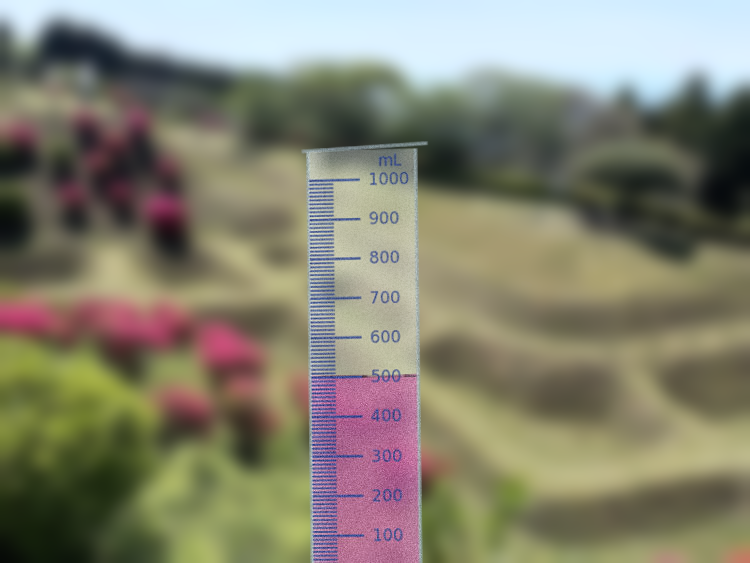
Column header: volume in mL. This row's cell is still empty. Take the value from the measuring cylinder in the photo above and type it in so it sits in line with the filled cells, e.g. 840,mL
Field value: 500,mL
